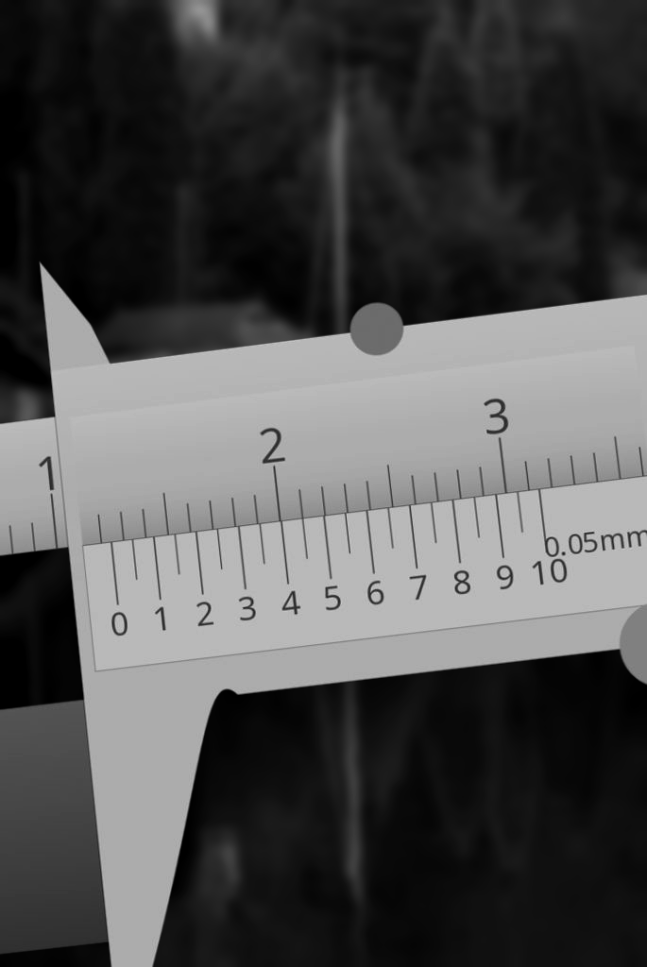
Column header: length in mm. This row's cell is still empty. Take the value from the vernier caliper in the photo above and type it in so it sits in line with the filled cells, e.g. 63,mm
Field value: 12.45,mm
